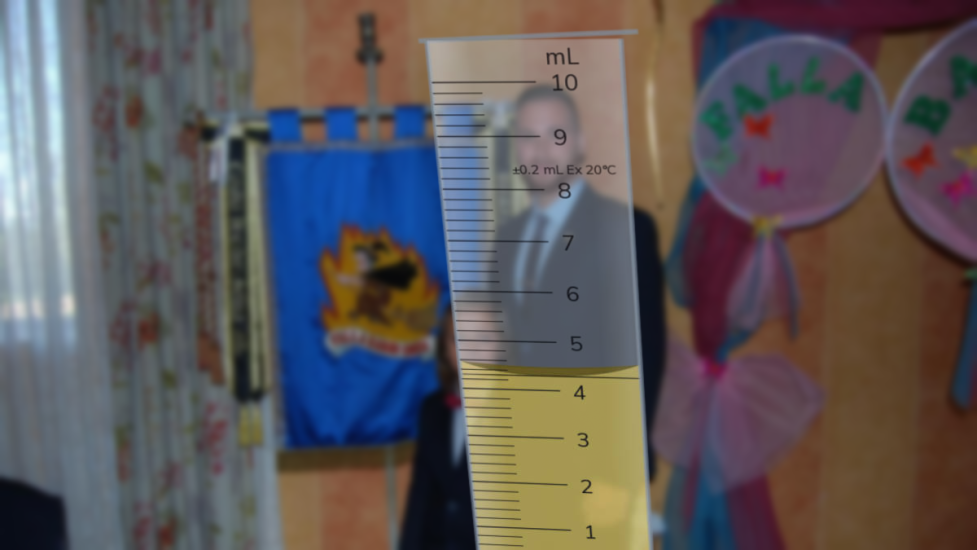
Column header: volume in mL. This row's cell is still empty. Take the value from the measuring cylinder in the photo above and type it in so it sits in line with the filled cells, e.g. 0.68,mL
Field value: 4.3,mL
